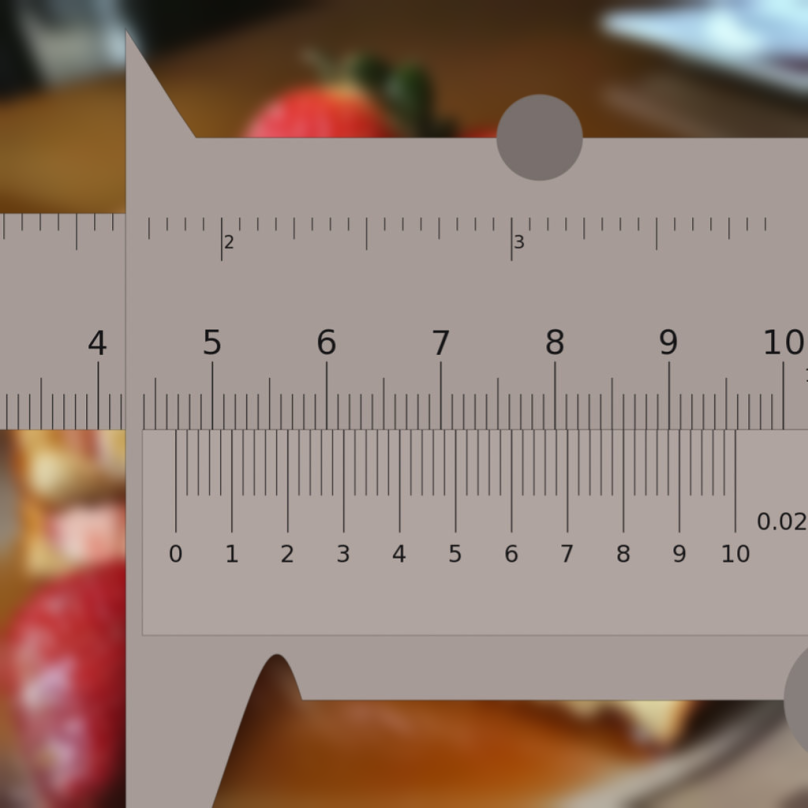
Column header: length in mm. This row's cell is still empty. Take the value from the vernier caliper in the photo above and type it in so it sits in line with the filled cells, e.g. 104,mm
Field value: 46.8,mm
